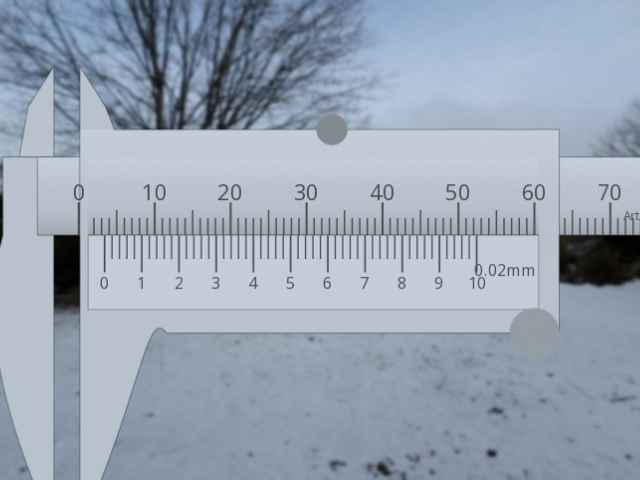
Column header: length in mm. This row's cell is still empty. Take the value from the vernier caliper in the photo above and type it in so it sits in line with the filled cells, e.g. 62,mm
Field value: 3.4,mm
